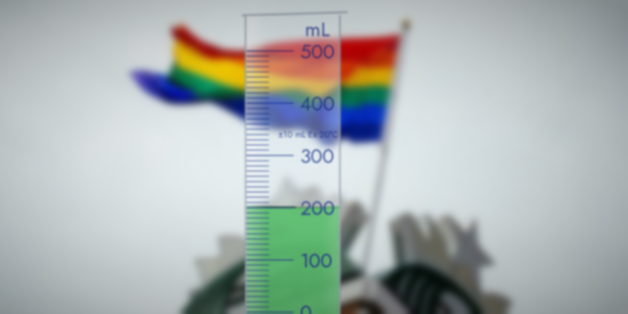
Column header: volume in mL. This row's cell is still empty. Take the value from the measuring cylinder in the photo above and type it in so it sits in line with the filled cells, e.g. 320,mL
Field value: 200,mL
